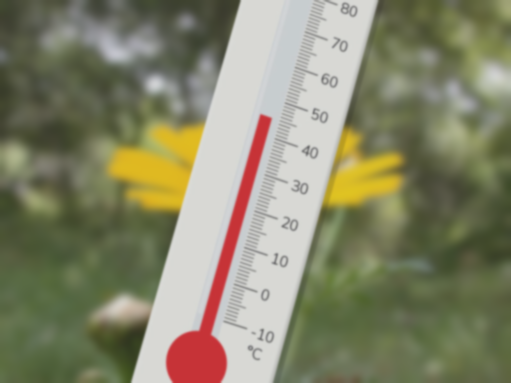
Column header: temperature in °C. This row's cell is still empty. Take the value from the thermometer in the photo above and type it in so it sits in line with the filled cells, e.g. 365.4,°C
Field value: 45,°C
